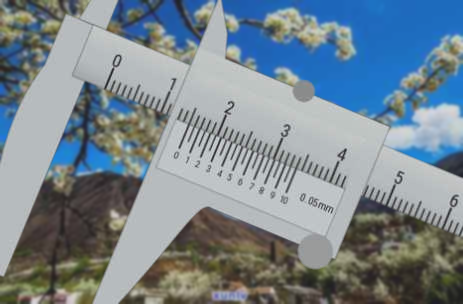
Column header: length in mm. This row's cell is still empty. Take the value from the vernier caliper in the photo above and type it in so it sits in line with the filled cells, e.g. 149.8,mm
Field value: 15.0,mm
